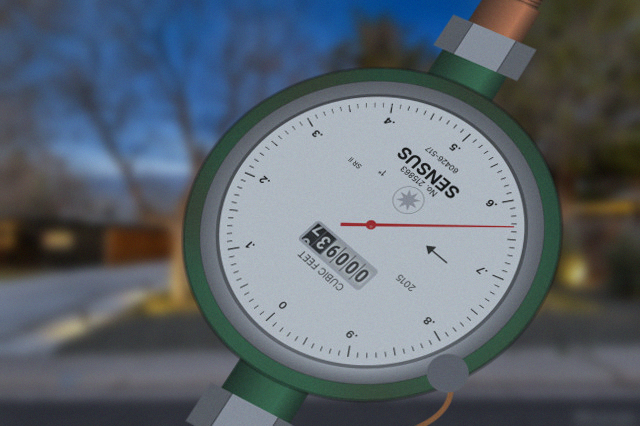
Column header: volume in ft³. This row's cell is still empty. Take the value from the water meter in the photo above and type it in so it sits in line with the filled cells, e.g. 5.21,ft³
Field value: 936.63,ft³
